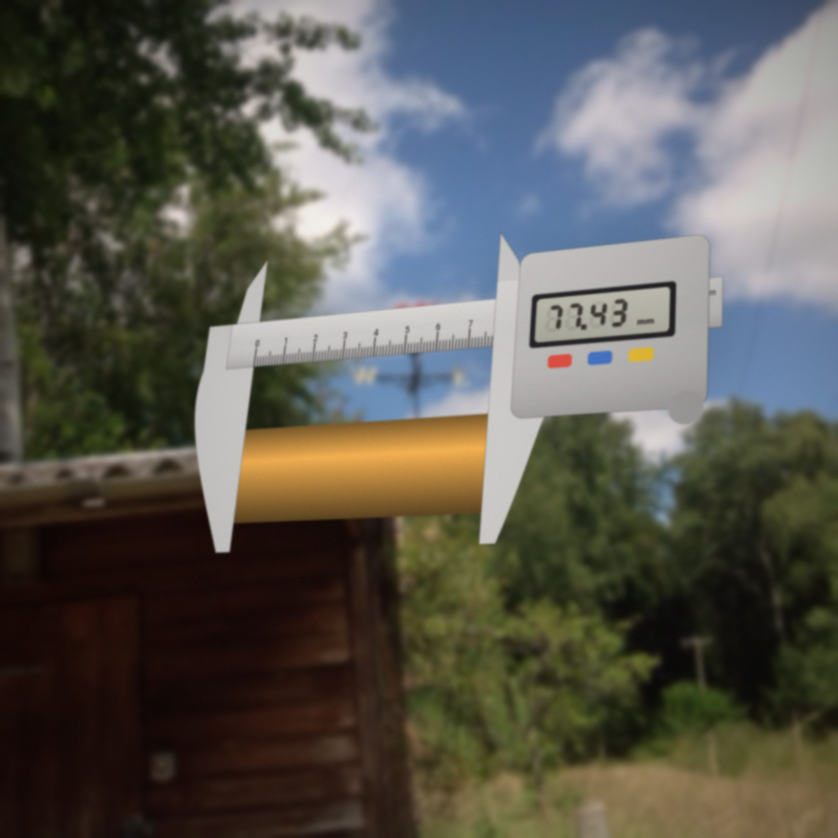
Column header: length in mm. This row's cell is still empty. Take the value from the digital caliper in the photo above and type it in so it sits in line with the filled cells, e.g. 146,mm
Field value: 77.43,mm
